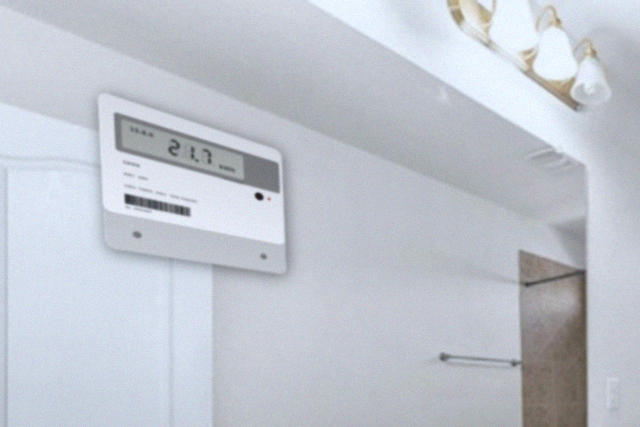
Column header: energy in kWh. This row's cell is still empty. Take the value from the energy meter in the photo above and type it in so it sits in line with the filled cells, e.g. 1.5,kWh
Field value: 21.7,kWh
